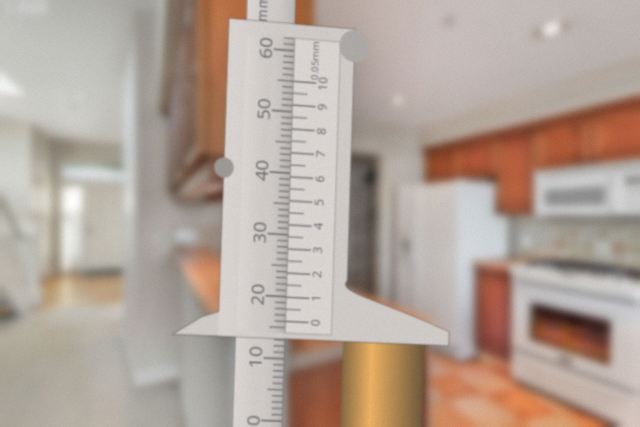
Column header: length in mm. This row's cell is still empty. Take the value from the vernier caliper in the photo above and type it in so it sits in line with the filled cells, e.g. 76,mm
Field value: 16.0,mm
